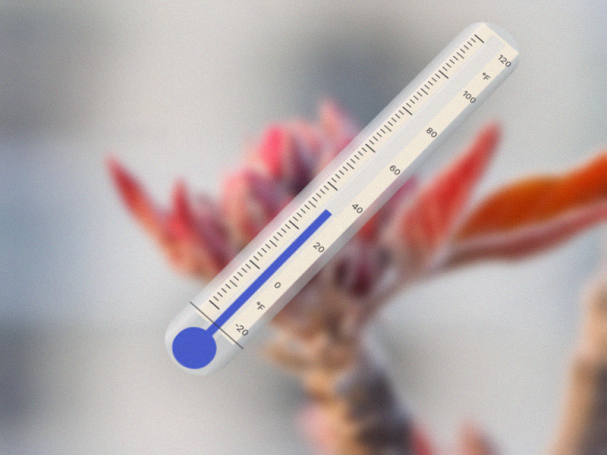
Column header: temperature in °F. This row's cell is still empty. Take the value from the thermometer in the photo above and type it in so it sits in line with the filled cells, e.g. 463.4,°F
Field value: 32,°F
